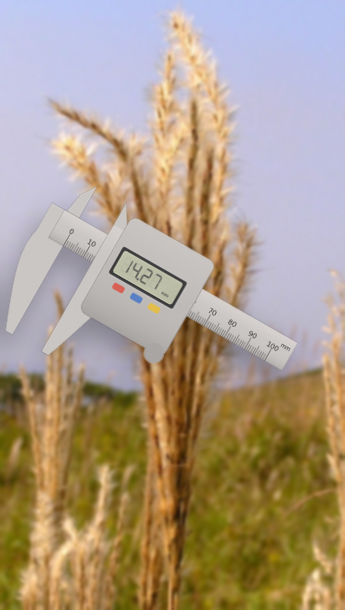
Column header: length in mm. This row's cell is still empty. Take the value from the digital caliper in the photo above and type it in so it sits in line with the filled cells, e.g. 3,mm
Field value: 14.27,mm
